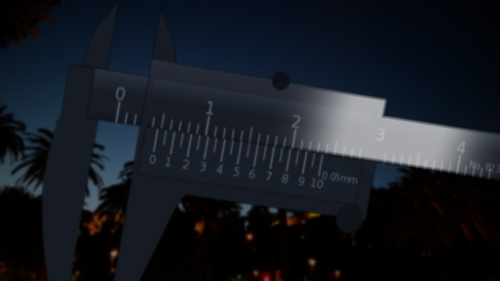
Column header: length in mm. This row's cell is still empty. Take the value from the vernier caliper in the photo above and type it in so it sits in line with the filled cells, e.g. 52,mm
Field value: 4.6,mm
